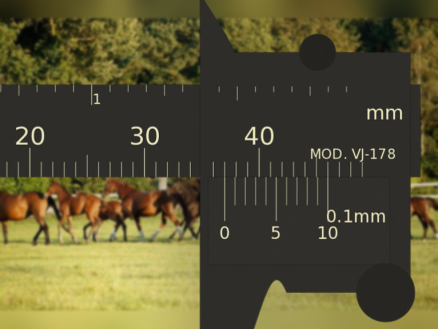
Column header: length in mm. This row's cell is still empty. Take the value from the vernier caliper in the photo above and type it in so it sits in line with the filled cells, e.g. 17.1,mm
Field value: 37.0,mm
